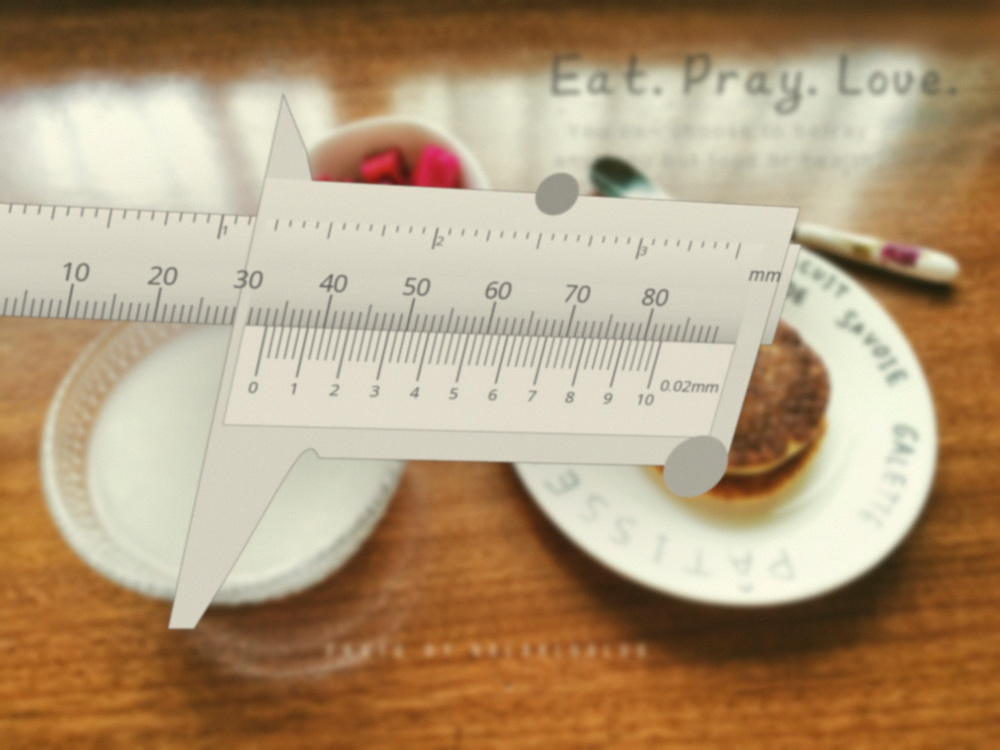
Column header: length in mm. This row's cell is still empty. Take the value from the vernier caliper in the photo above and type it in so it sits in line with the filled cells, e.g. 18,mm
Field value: 33.2,mm
